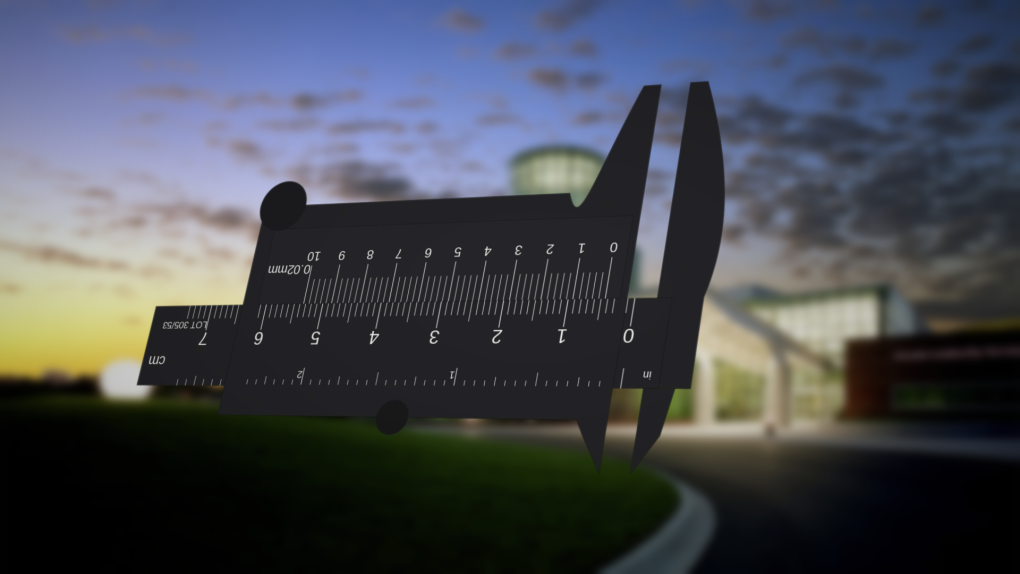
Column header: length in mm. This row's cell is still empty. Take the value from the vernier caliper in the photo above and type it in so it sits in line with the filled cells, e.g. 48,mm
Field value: 4.4,mm
